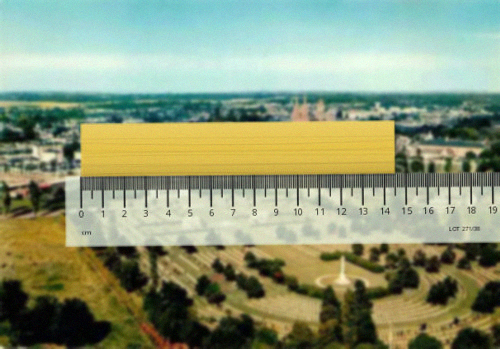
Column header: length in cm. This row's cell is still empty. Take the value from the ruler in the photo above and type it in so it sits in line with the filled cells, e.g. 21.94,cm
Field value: 14.5,cm
